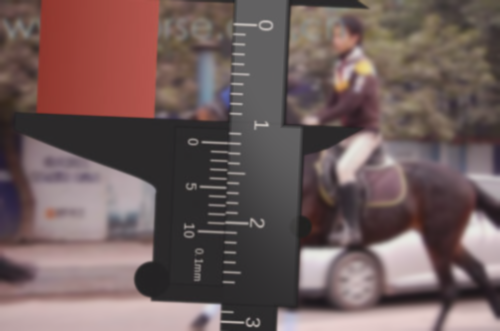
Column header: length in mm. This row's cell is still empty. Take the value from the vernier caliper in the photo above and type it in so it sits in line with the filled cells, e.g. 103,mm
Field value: 12.0,mm
